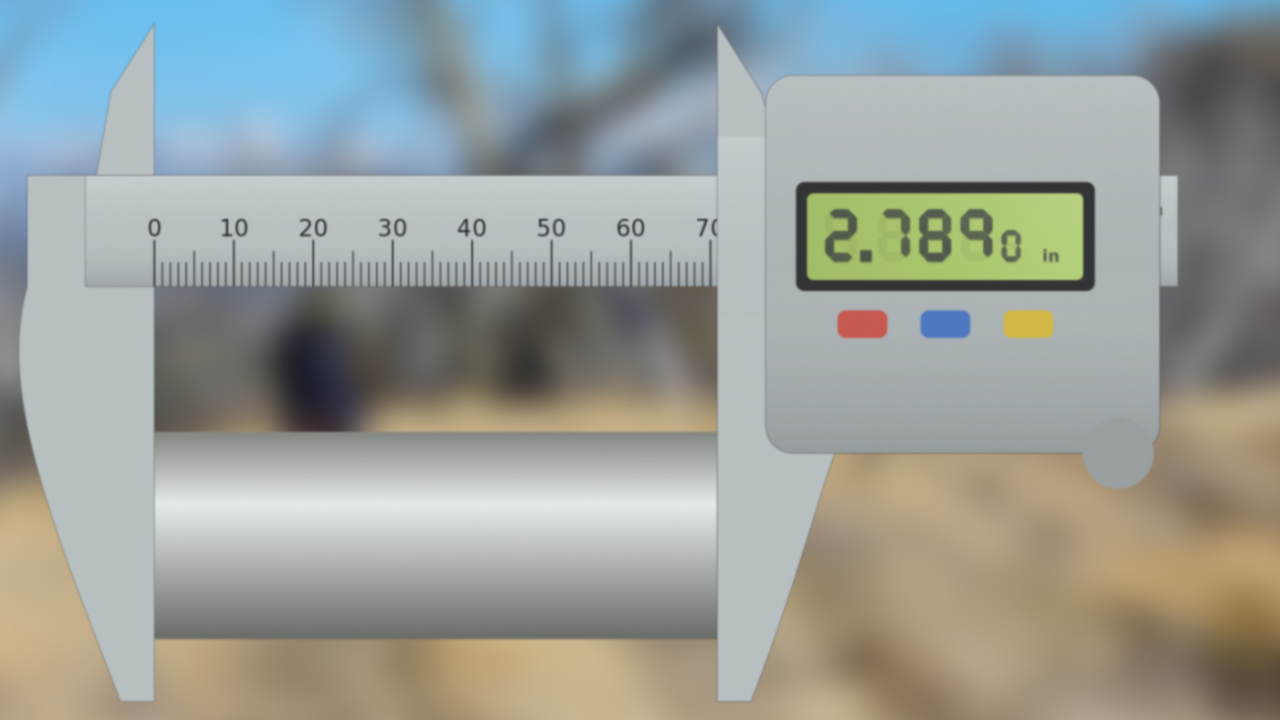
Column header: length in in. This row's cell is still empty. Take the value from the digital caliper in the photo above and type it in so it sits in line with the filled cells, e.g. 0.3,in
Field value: 2.7890,in
